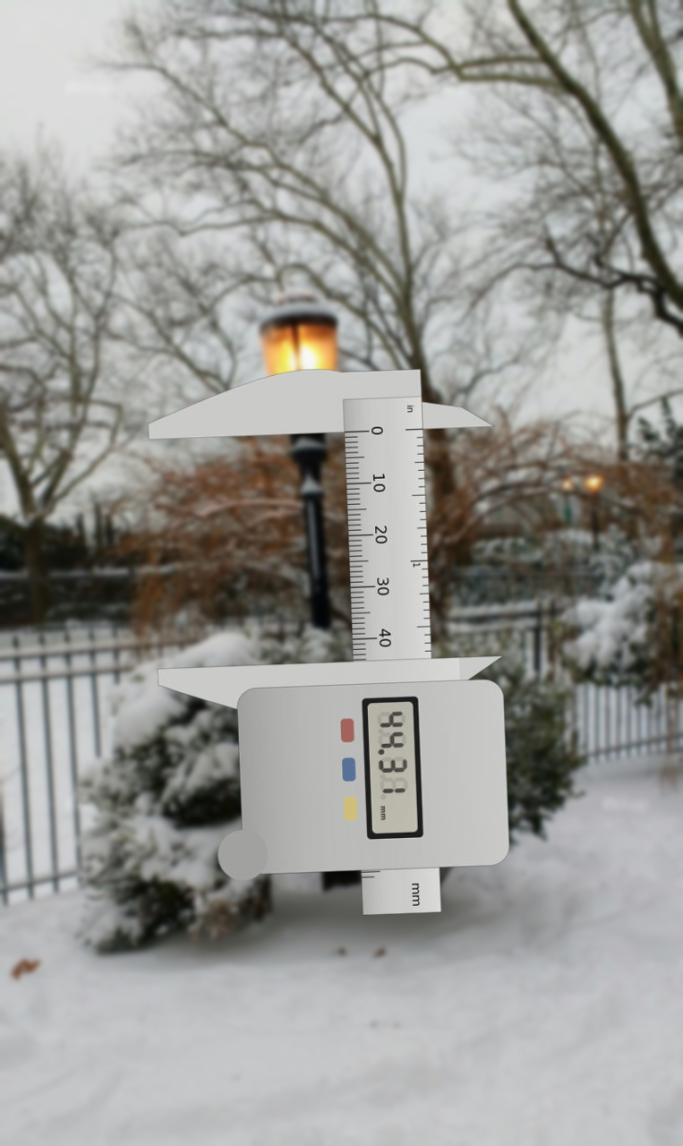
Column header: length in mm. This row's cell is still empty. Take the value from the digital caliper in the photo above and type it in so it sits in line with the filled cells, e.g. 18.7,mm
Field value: 44.31,mm
